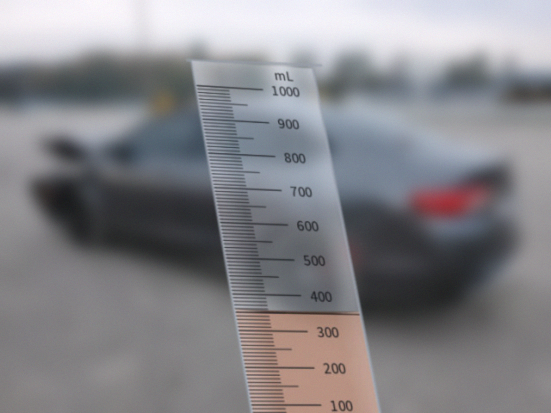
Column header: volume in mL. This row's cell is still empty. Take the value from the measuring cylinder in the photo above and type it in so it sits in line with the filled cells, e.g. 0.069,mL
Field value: 350,mL
